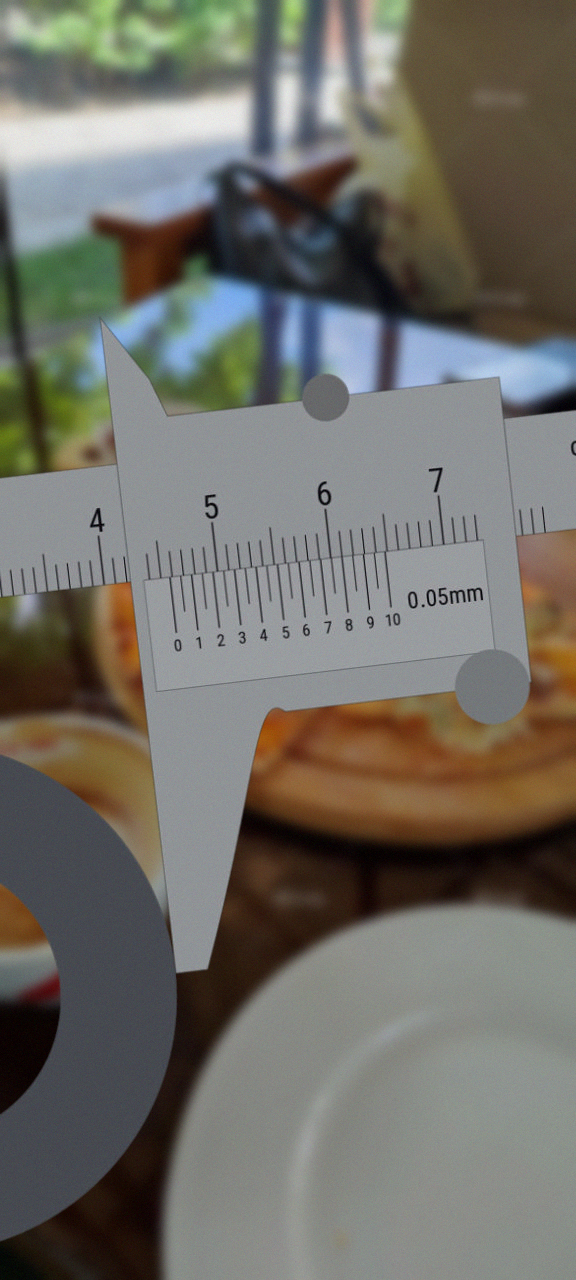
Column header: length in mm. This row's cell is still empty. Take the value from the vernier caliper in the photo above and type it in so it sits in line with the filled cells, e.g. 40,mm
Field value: 45.8,mm
